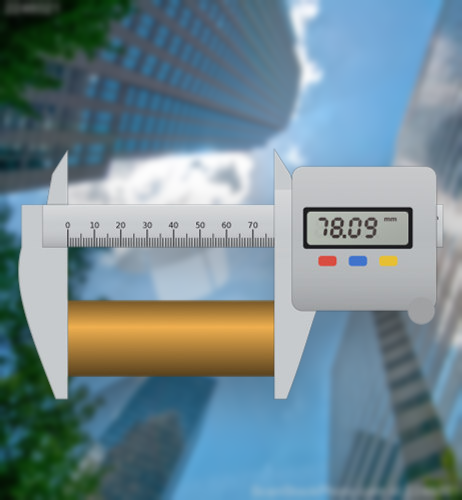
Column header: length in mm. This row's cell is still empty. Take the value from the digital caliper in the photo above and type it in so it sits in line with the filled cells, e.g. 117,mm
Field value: 78.09,mm
